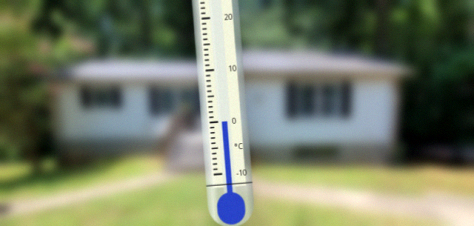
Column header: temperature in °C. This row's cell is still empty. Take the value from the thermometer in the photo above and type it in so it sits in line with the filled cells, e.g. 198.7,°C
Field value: 0,°C
